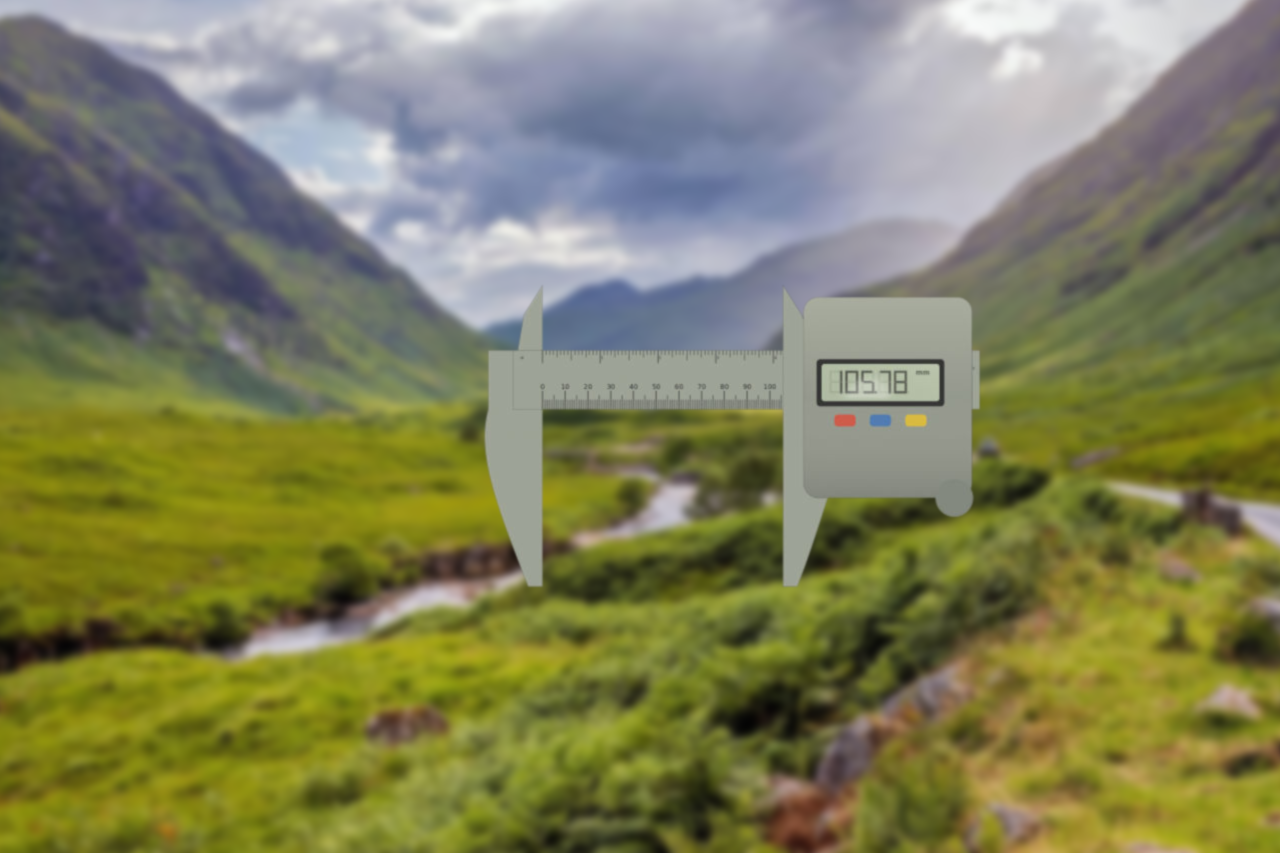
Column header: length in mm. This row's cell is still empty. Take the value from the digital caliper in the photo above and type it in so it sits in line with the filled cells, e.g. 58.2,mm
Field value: 105.78,mm
